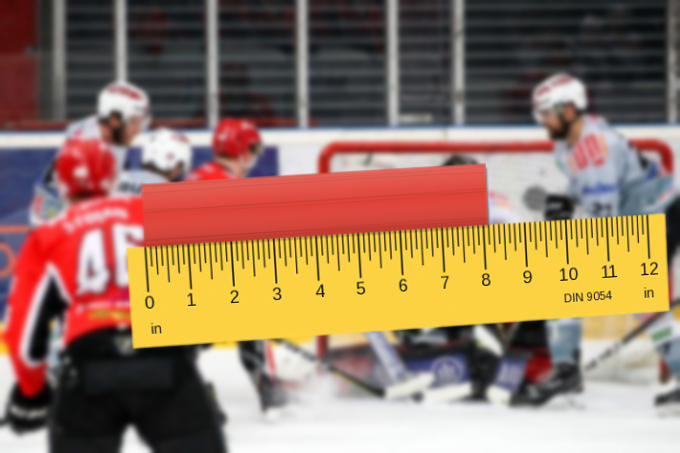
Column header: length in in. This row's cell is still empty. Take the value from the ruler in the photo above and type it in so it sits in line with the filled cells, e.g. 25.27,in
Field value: 8.125,in
